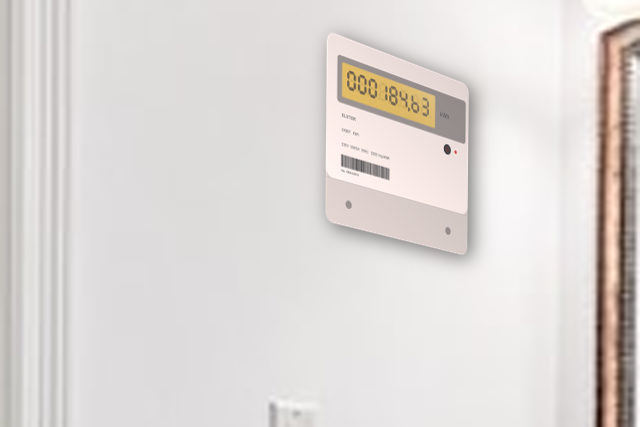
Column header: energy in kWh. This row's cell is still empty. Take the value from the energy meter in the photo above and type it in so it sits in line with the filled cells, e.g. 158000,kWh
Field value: 184.63,kWh
